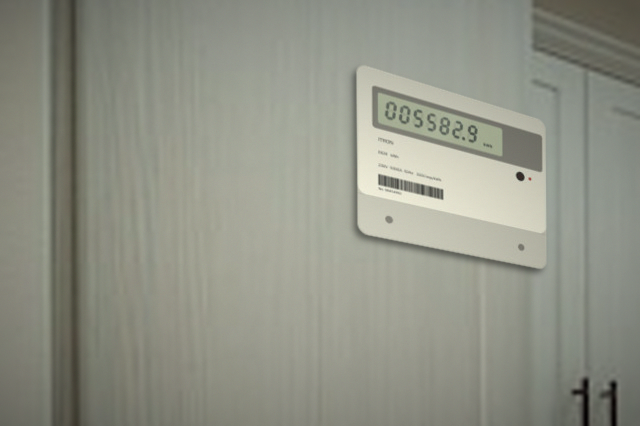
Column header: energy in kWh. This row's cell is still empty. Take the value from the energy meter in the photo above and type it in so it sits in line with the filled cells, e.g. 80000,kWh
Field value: 5582.9,kWh
